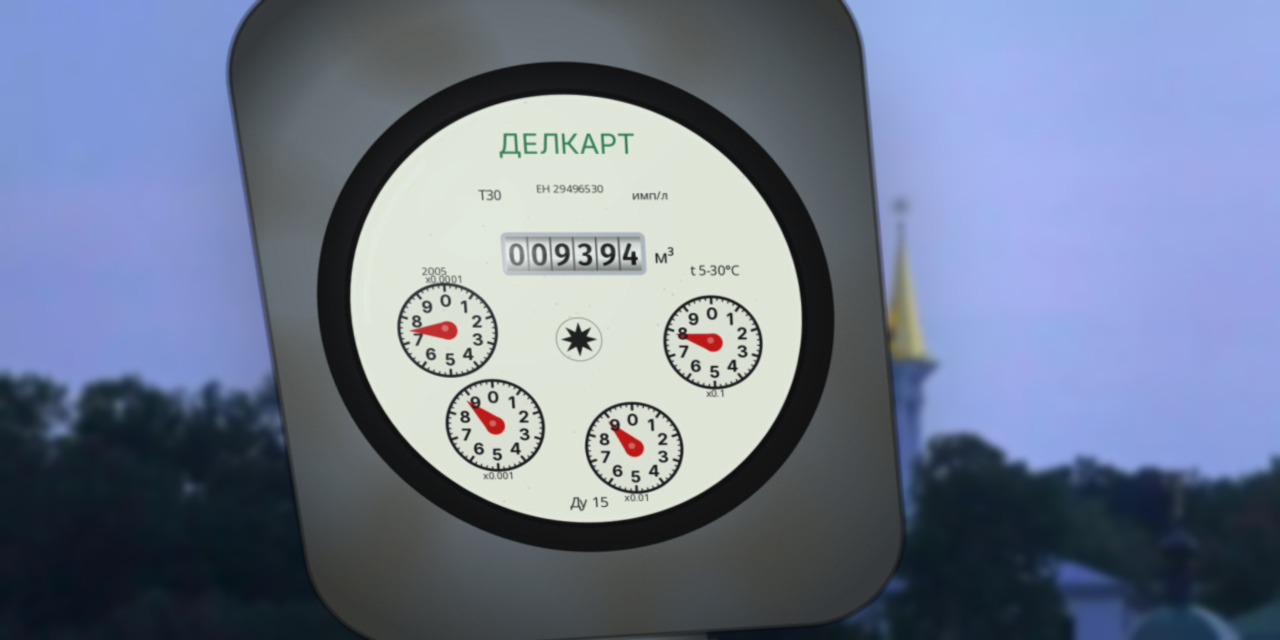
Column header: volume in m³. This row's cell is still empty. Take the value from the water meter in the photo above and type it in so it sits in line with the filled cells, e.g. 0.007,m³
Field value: 9394.7887,m³
